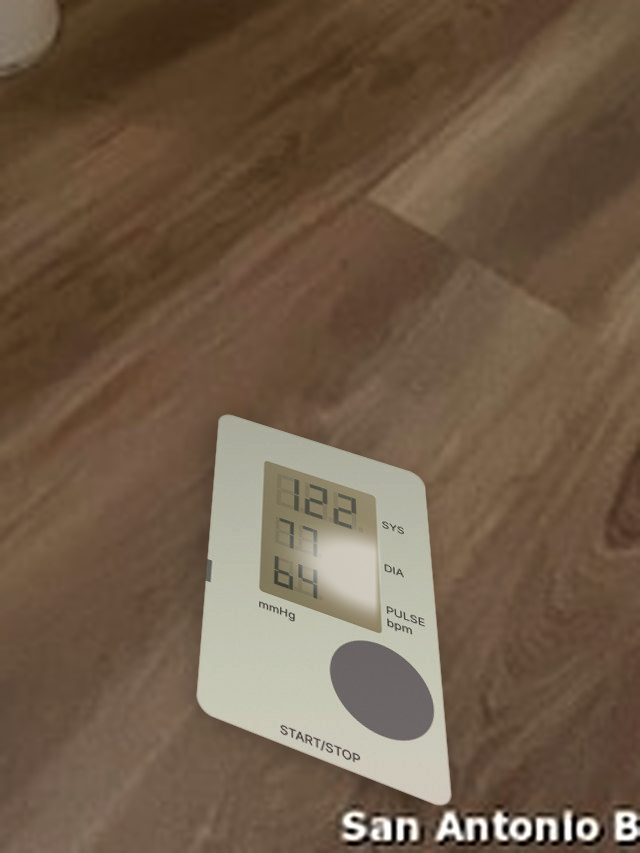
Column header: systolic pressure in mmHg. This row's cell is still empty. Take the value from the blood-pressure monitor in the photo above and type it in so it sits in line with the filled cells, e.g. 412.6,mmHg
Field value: 122,mmHg
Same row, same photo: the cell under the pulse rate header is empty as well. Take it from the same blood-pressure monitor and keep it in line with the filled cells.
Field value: 64,bpm
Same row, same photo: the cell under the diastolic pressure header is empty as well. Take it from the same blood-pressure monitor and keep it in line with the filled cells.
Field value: 77,mmHg
